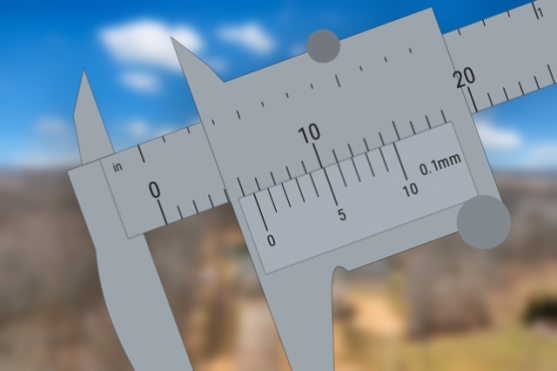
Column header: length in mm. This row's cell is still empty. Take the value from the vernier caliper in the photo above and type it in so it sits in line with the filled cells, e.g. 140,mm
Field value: 5.6,mm
